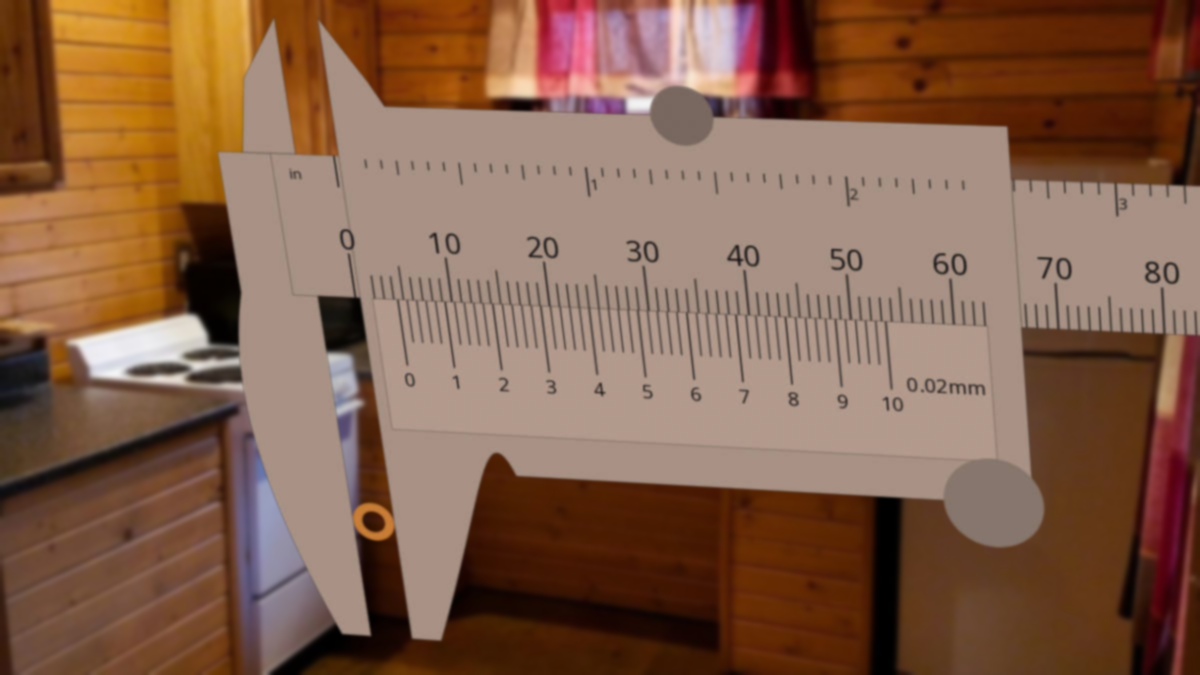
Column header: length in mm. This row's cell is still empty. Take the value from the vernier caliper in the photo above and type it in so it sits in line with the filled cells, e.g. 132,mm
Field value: 4.4,mm
